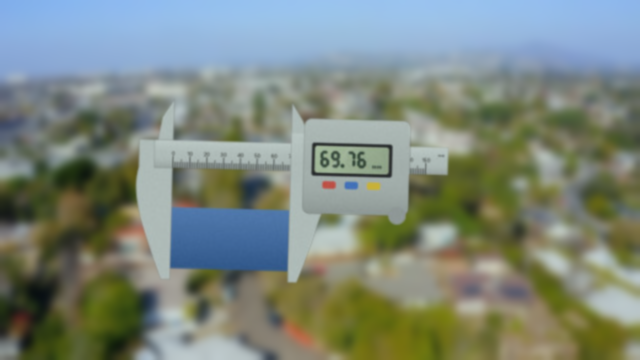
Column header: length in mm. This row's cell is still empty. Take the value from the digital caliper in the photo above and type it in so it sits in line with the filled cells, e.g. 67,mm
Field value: 69.76,mm
